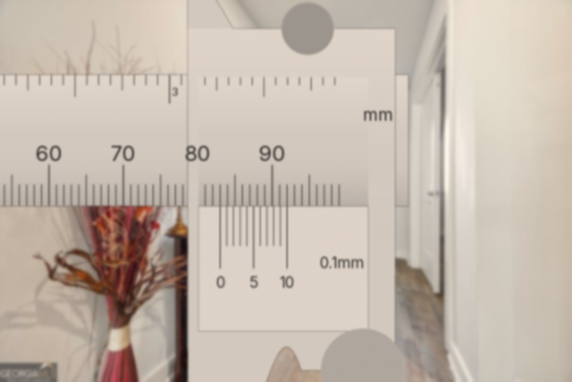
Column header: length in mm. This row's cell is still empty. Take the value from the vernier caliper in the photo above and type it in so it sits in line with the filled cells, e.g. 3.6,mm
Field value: 83.0,mm
